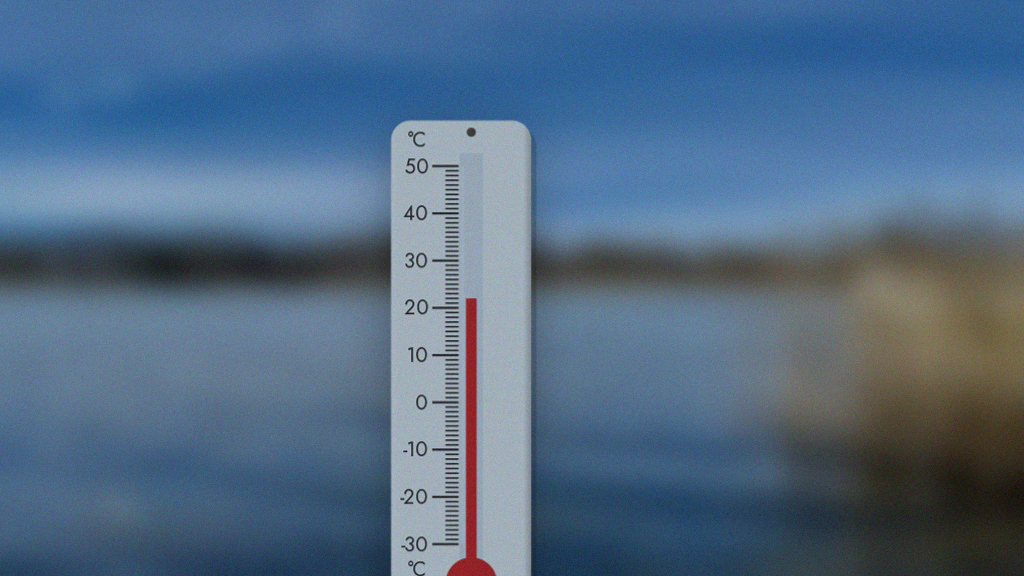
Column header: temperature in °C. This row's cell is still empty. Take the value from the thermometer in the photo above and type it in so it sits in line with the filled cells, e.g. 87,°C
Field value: 22,°C
